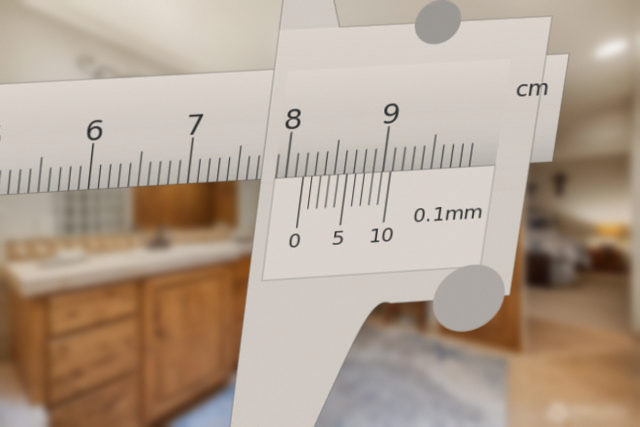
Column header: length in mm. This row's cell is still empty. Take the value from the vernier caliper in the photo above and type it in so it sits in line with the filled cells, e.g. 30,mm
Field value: 81.8,mm
